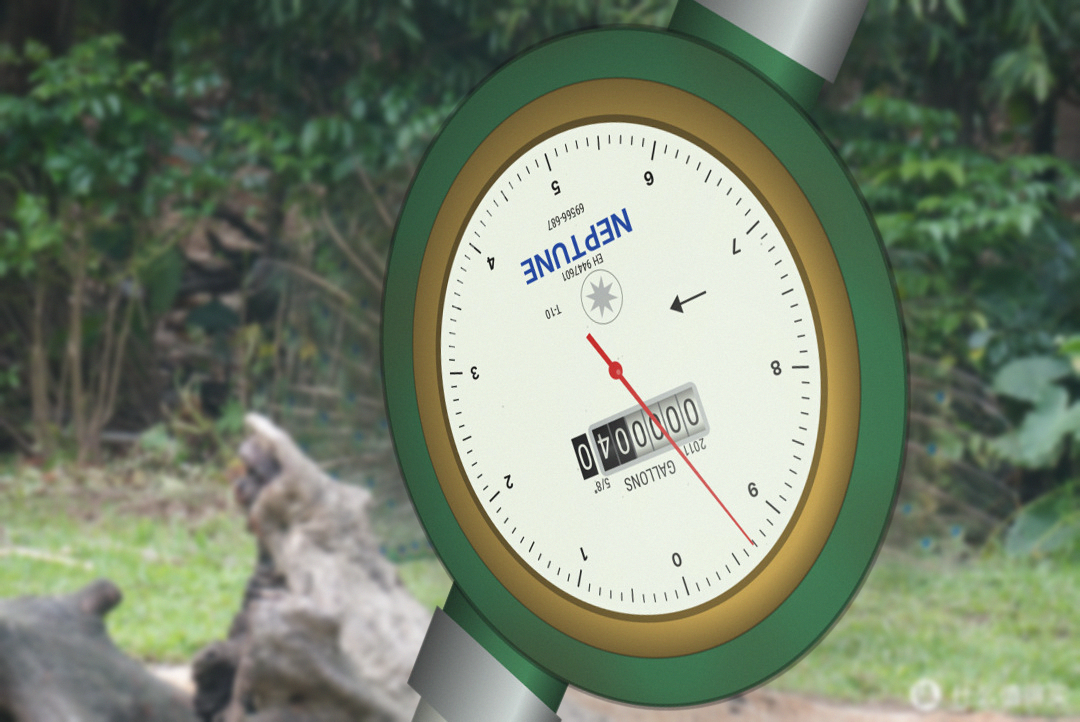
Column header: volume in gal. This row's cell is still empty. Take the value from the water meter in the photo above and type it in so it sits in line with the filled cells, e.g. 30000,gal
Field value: 39.3,gal
